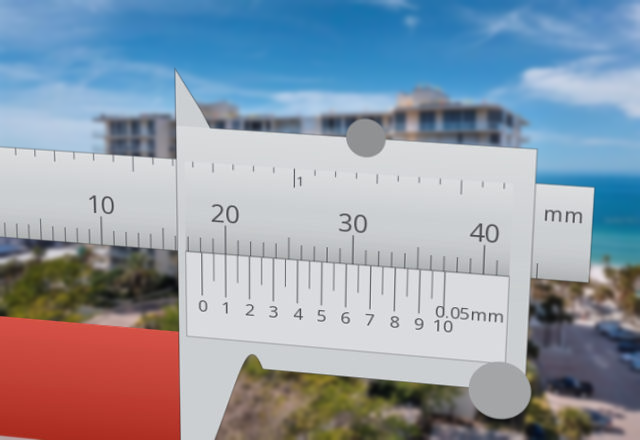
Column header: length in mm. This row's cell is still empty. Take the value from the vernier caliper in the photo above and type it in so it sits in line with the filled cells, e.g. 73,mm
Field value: 18.1,mm
